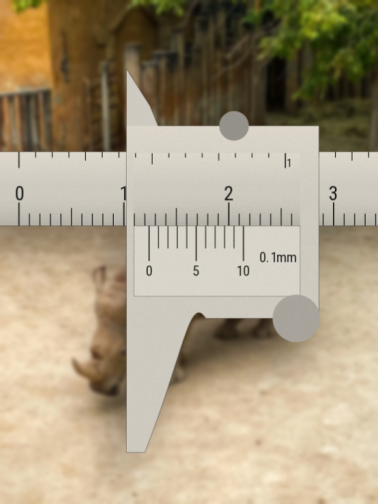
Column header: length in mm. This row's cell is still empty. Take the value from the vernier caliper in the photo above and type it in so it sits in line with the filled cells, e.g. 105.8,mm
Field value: 12.4,mm
